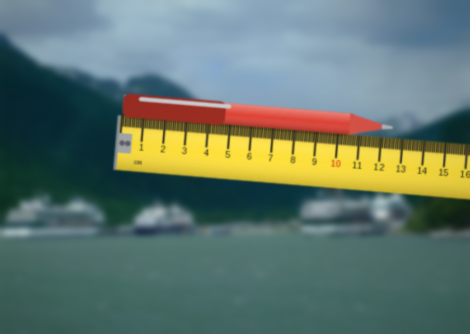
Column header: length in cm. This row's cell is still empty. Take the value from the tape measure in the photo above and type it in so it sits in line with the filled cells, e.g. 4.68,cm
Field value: 12.5,cm
